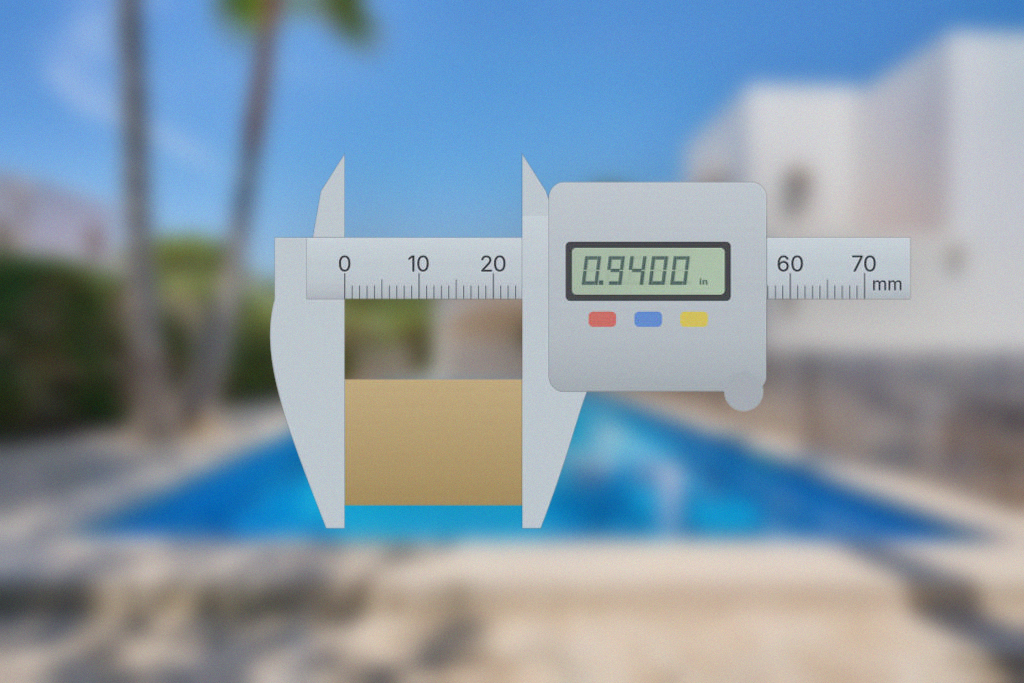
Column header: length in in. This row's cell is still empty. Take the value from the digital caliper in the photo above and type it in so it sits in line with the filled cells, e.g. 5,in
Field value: 0.9400,in
